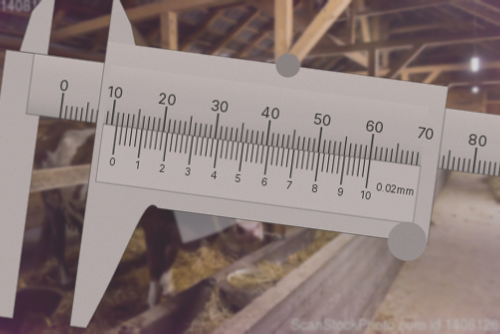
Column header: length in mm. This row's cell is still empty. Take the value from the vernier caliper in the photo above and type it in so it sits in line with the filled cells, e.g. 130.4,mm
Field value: 11.0,mm
